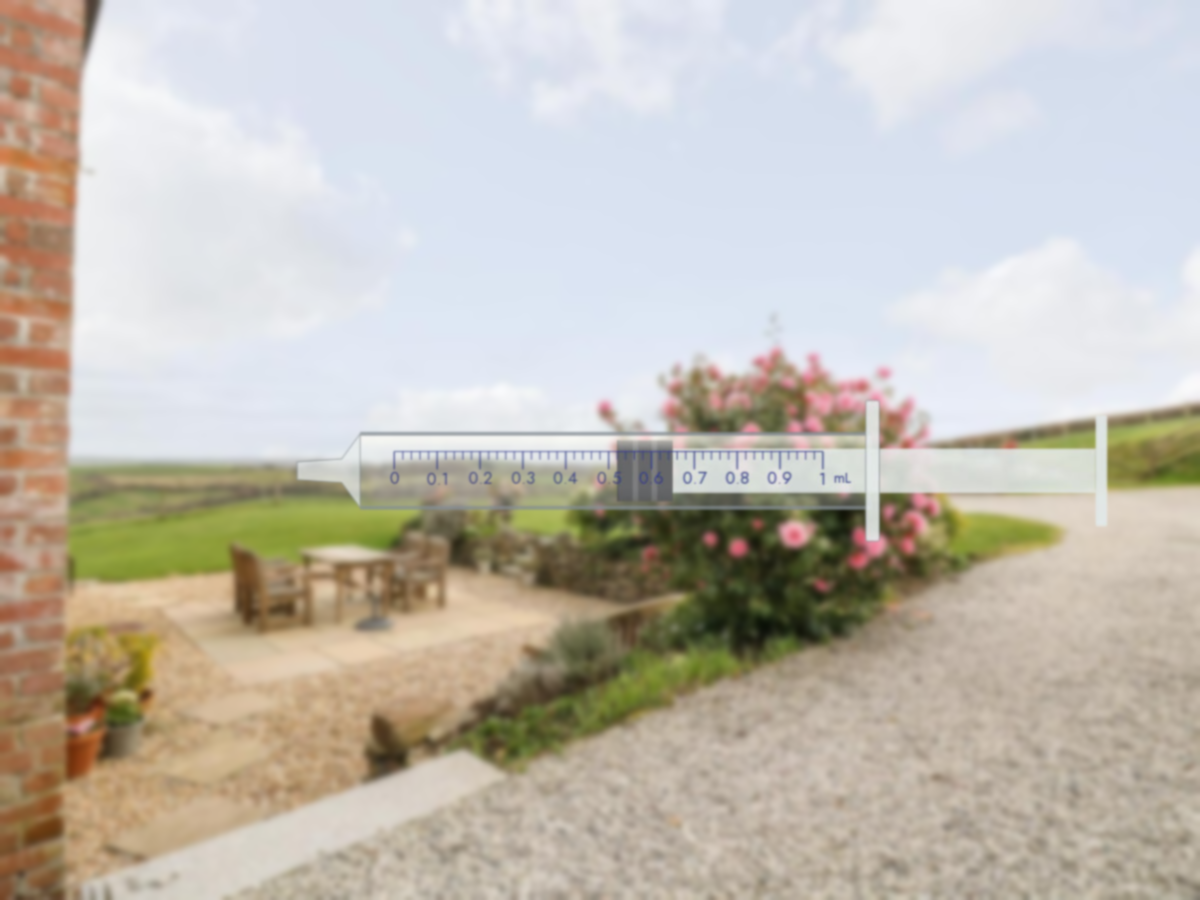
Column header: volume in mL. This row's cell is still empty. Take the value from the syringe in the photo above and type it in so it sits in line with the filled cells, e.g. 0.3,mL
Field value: 0.52,mL
